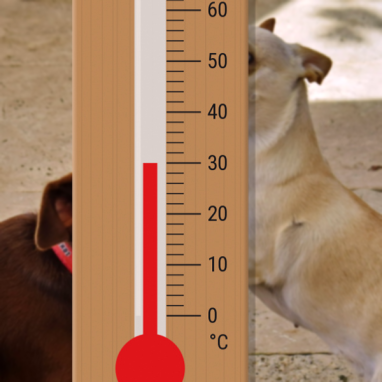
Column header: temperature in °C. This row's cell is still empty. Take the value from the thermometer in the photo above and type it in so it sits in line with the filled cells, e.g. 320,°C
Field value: 30,°C
